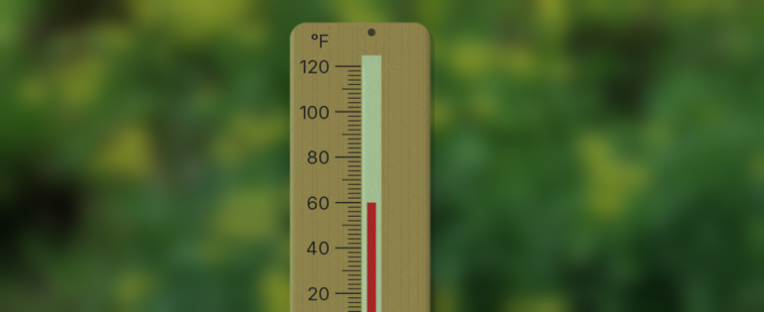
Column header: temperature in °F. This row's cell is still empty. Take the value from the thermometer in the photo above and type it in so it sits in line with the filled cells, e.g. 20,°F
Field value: 60,°F
